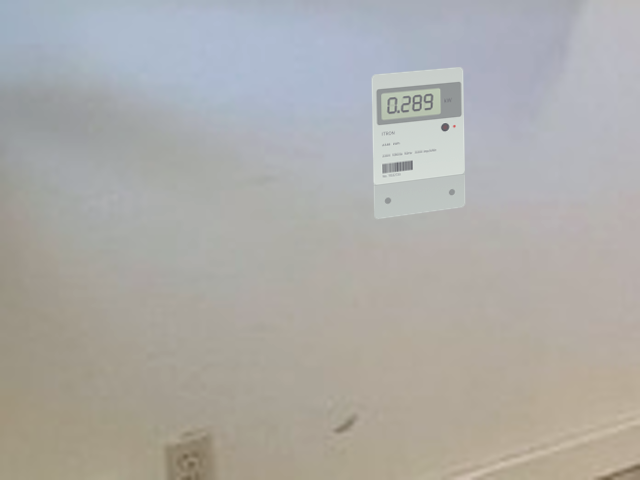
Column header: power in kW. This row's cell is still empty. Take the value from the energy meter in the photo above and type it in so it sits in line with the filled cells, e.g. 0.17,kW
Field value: 0.289,kW
